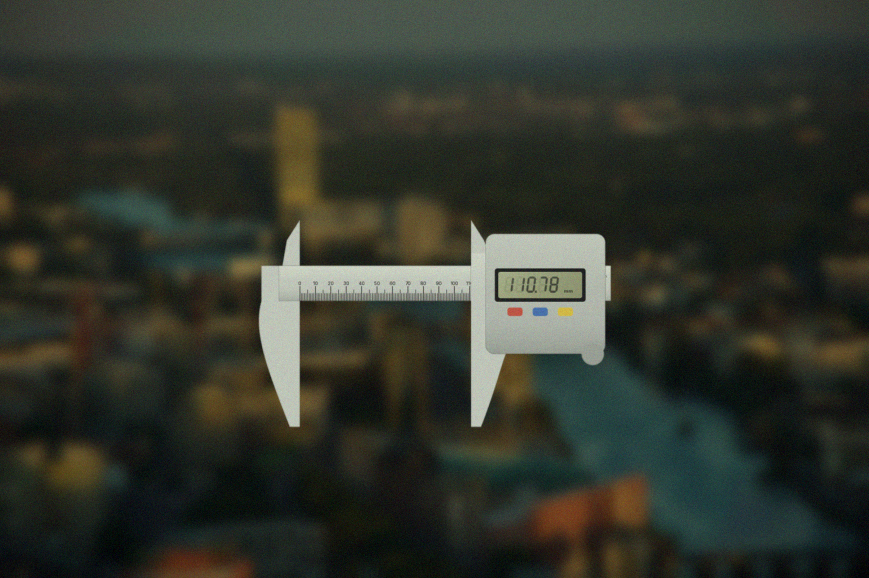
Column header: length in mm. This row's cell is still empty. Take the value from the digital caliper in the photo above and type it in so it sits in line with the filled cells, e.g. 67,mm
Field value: 110.78,mm
